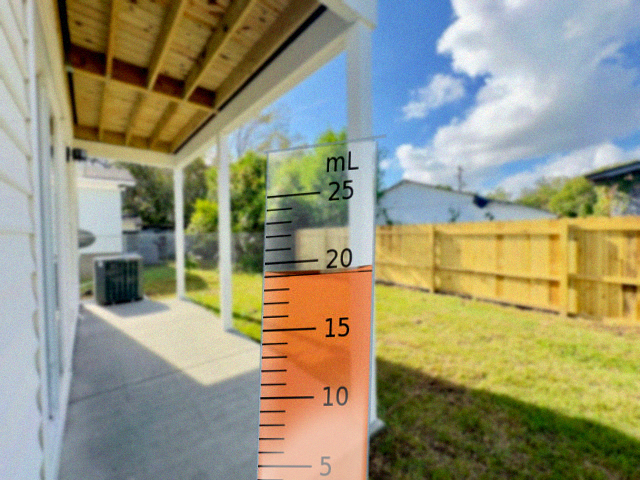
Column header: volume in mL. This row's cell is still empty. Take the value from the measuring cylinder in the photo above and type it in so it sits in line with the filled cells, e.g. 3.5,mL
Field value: 19,mL
